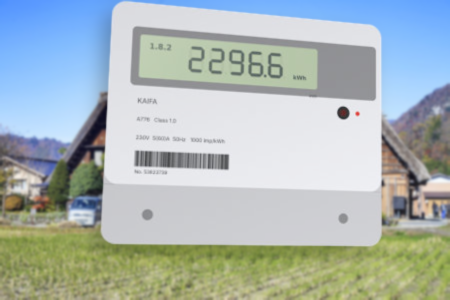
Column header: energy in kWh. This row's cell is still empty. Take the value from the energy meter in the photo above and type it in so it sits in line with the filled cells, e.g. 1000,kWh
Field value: 2296.6,kWh
